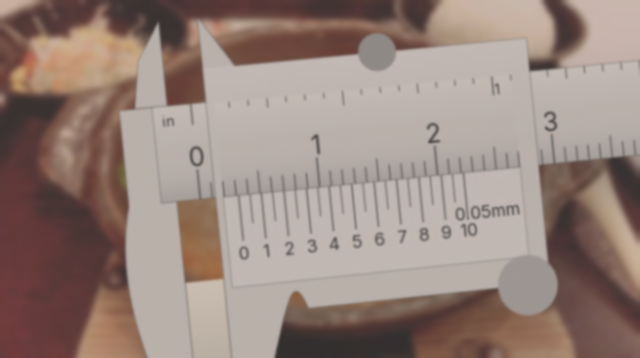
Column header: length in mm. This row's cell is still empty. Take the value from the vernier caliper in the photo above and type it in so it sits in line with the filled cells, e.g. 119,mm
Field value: 3.2,mm
